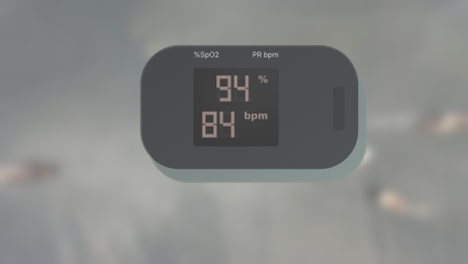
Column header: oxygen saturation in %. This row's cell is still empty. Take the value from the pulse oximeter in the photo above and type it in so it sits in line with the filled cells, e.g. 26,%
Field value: 94,%
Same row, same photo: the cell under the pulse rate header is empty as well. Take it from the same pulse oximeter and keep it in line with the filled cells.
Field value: 84,bpm
